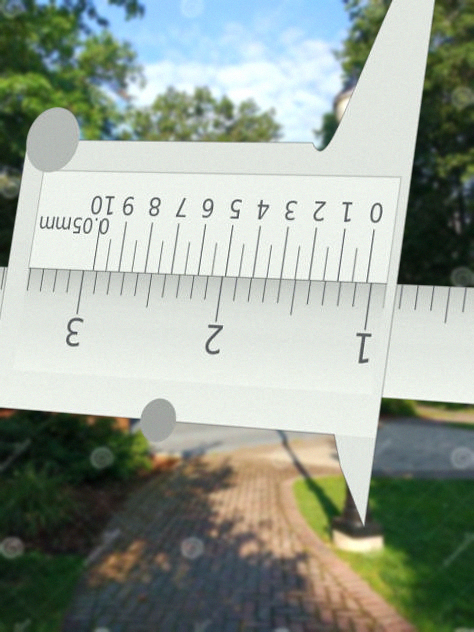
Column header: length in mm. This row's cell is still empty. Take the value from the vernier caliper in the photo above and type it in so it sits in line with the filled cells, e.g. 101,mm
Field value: 10.3,mm
